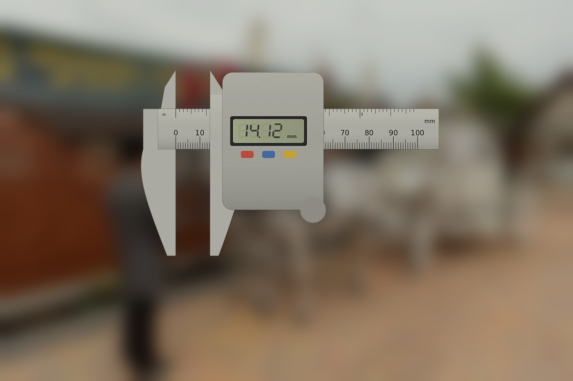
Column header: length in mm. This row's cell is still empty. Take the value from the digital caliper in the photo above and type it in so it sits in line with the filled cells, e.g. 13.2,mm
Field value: 14.12,mm
